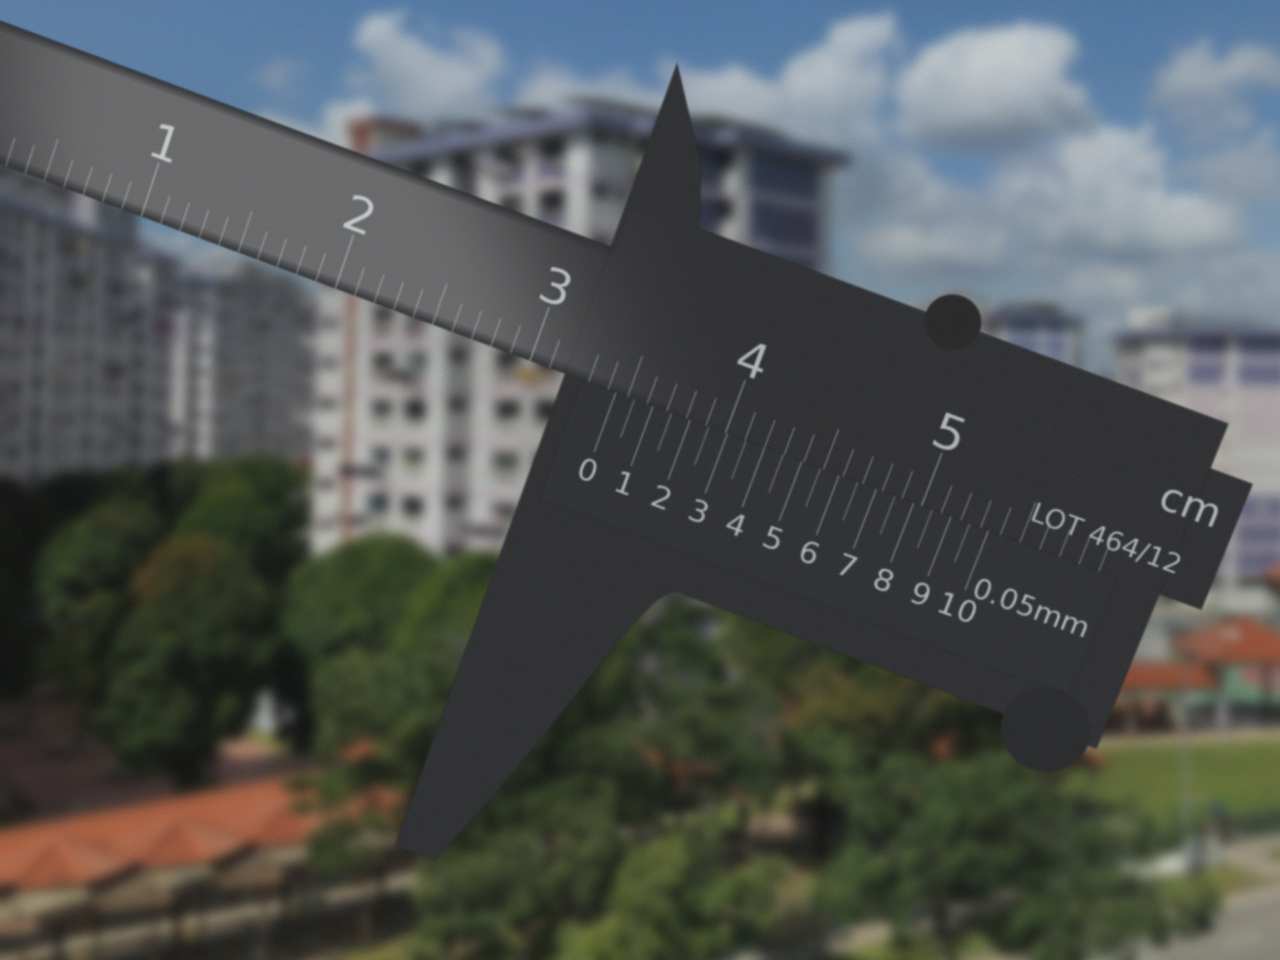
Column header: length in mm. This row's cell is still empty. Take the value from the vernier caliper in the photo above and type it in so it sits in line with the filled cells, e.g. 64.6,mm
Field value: 34.4,mm
